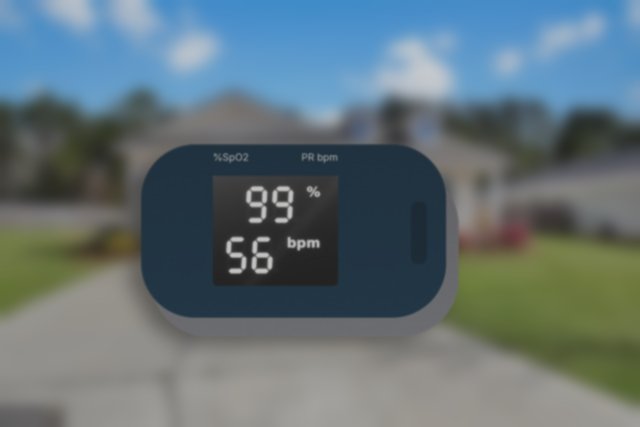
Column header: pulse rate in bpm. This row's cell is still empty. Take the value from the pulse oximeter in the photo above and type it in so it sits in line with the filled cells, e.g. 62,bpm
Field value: 56,bpm
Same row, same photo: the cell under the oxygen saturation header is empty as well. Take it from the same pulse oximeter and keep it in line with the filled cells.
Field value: 99,%
